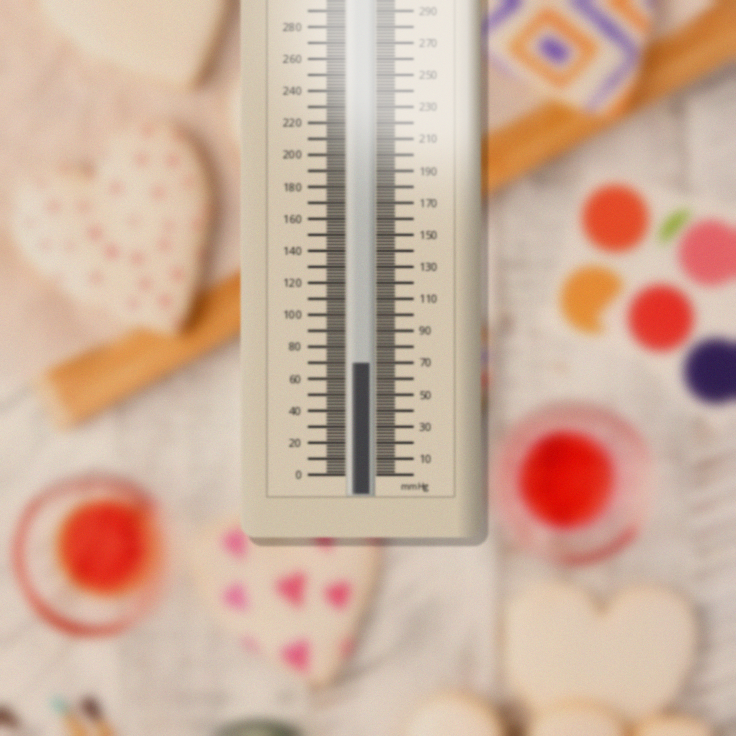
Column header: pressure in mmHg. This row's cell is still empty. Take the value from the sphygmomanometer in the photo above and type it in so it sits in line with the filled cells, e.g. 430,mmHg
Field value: 70,mmHg
